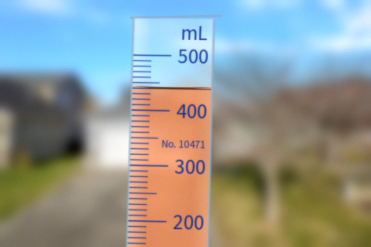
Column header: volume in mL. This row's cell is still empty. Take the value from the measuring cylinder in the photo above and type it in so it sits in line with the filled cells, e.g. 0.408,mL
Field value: 440,mL
